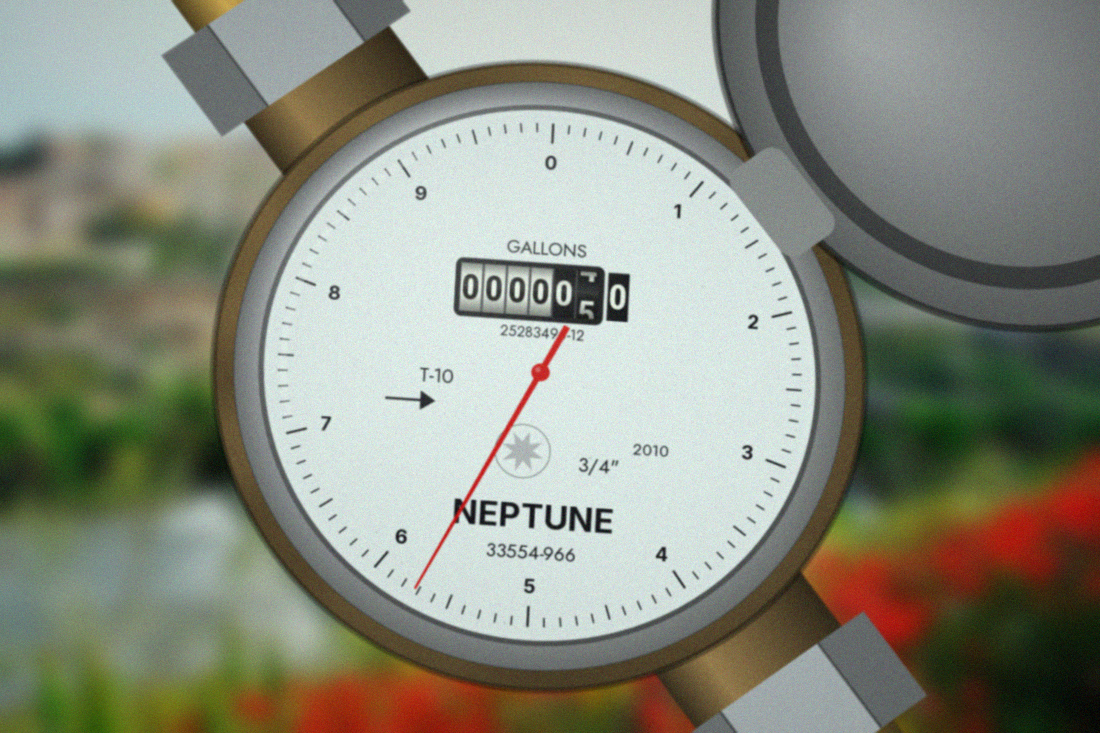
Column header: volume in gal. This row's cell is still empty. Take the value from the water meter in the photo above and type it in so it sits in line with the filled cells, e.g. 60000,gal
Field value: 45.7,gal
